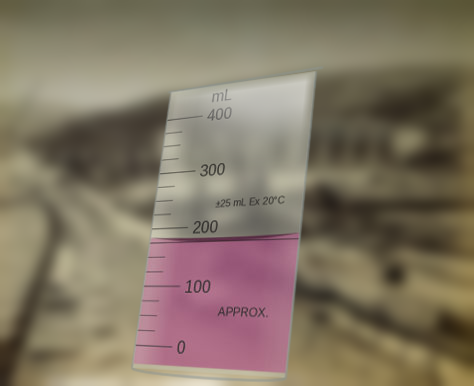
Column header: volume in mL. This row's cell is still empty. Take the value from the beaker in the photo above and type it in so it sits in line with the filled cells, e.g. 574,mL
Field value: 175,mL
